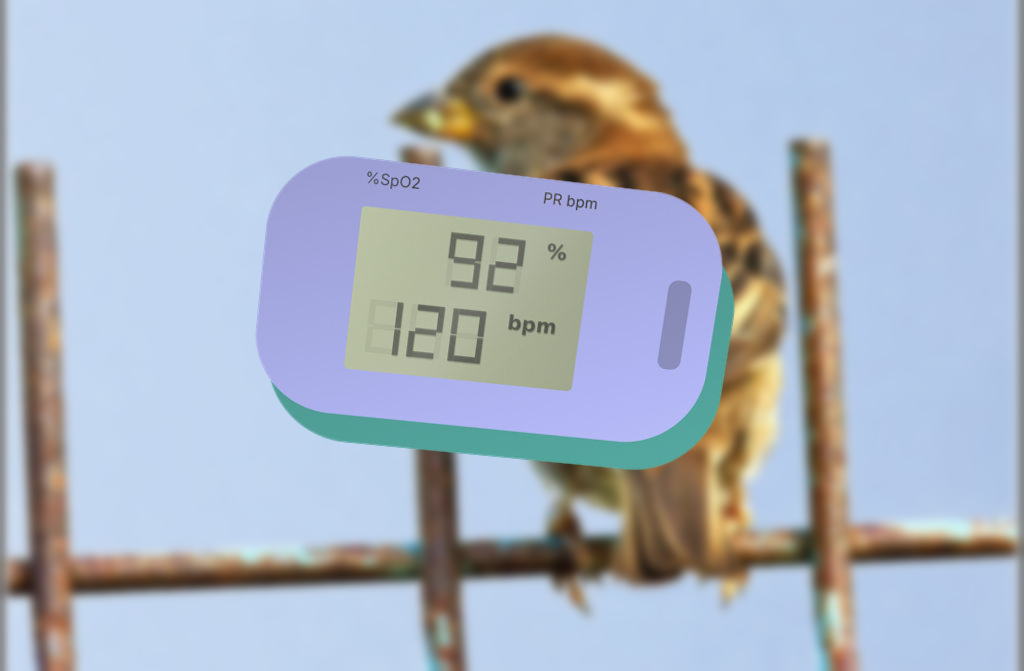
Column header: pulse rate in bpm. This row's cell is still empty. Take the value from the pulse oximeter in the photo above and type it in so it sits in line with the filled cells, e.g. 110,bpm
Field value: 120,bpm
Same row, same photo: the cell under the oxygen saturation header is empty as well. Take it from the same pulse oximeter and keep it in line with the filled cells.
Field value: 92,%
